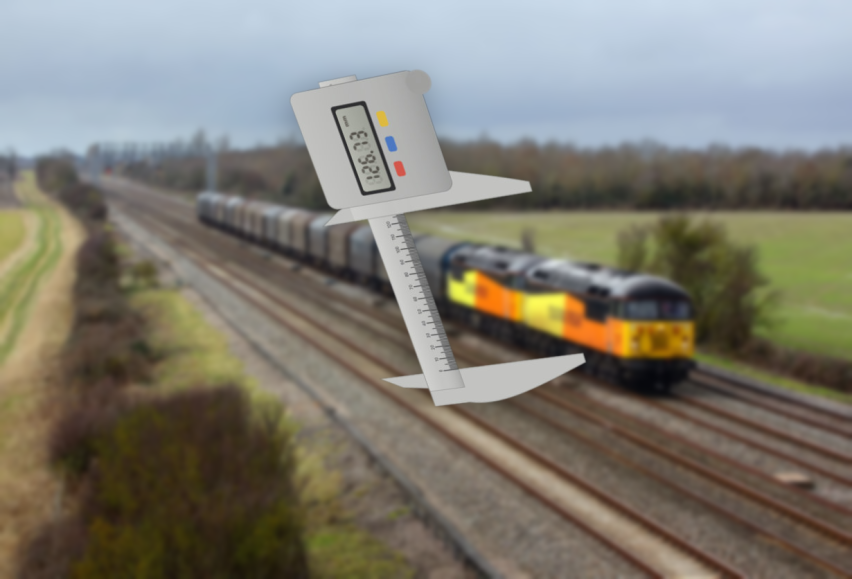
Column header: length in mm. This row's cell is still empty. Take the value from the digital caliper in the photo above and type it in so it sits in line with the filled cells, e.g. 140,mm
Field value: 126.73,mm
